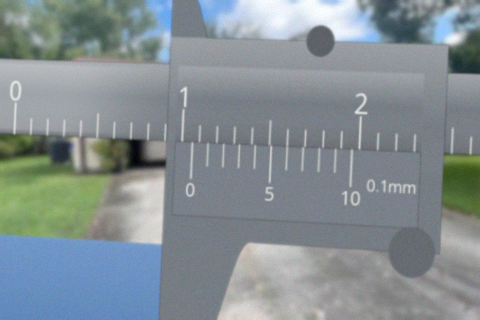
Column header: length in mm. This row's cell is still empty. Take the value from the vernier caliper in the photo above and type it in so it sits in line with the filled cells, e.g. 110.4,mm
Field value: 10.6,mm
